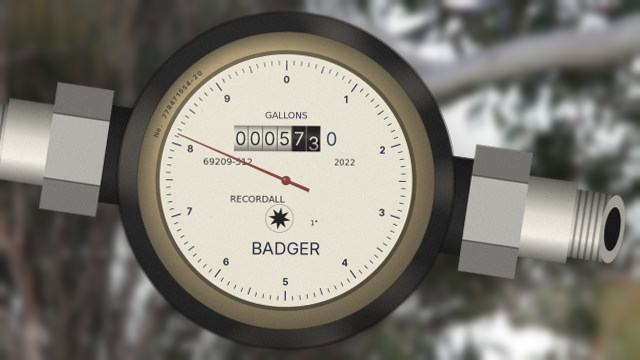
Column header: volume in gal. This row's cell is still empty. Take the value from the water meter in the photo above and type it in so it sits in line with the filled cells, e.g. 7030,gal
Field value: 5728.1,gal
